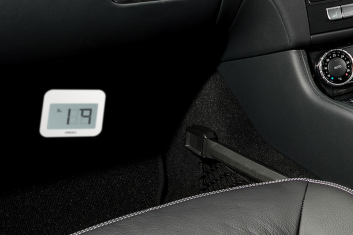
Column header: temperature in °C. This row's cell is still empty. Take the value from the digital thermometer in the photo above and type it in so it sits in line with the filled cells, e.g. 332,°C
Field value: 6.1,°C
